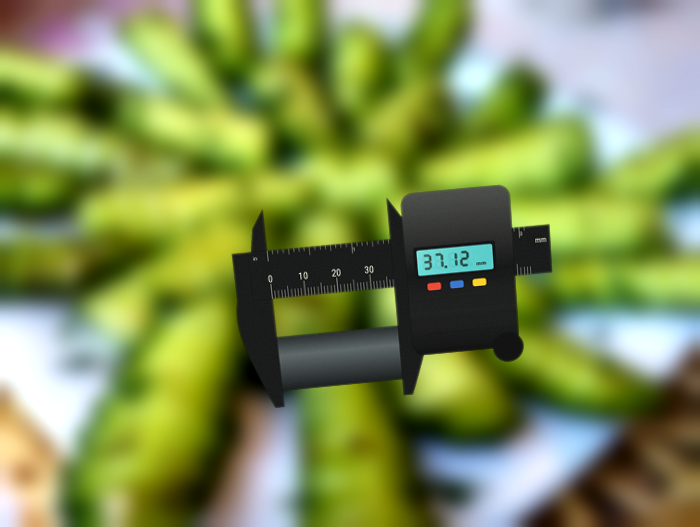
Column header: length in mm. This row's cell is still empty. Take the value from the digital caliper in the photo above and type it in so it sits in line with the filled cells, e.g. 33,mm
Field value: 37.12,mm
